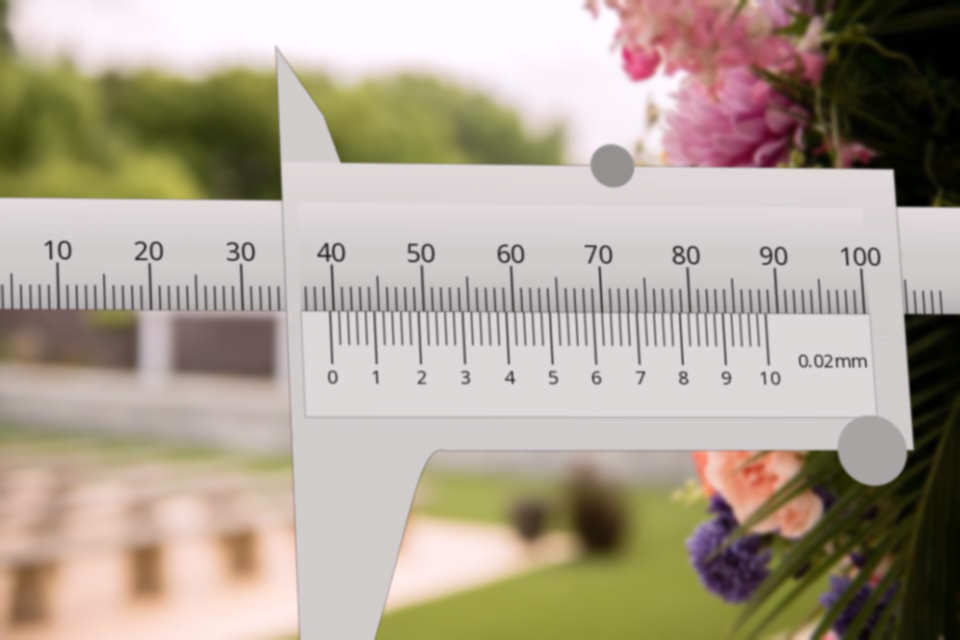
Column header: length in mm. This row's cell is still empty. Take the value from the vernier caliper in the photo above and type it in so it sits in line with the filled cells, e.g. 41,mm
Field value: 39.6,mm
